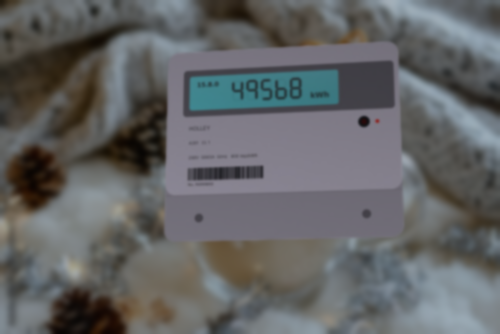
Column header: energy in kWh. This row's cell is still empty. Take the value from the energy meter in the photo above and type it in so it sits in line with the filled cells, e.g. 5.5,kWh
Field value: 49568,kWh
